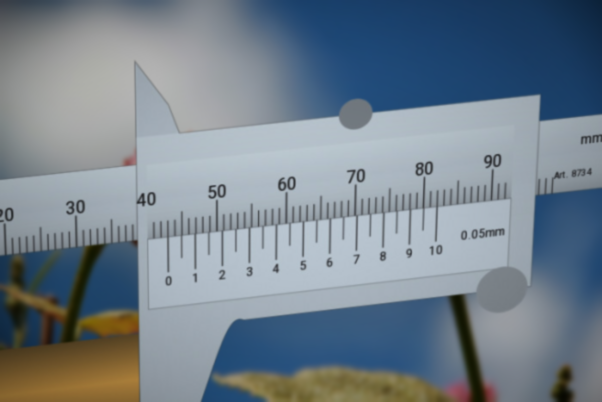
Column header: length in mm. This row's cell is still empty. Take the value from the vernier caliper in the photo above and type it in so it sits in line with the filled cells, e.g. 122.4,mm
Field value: 43.0,mm
